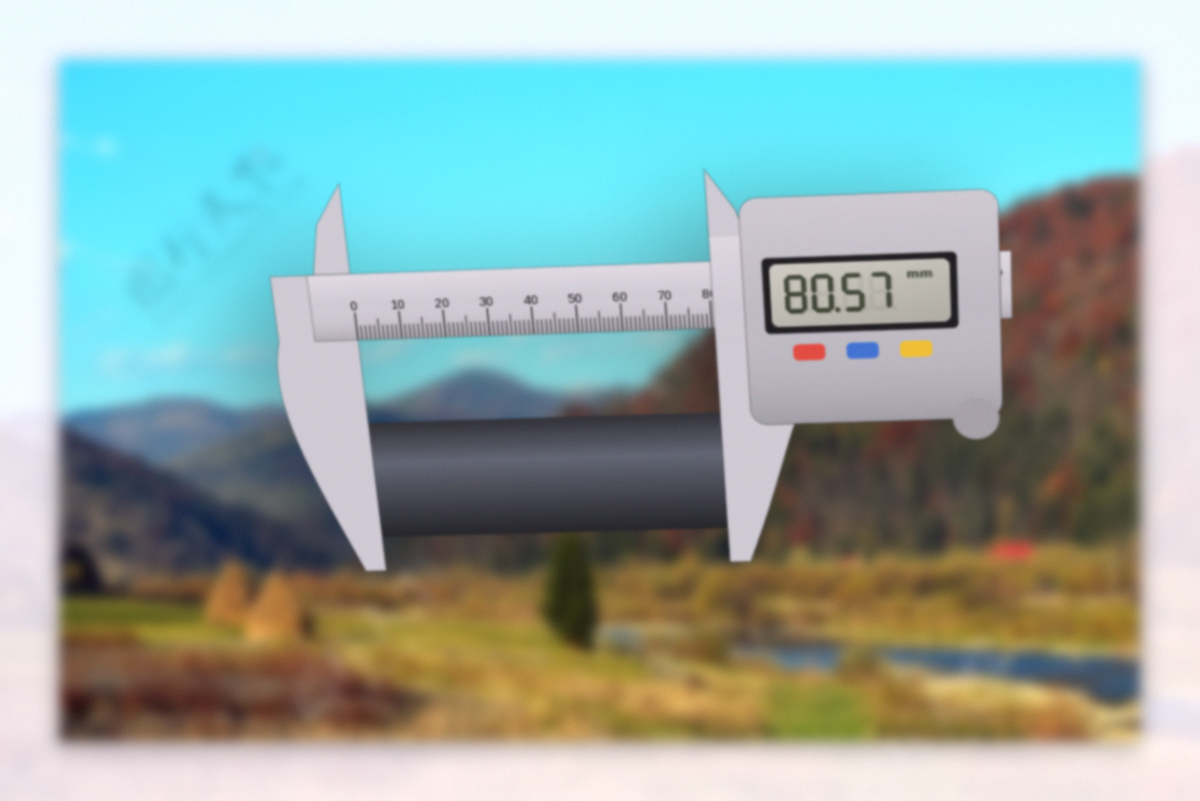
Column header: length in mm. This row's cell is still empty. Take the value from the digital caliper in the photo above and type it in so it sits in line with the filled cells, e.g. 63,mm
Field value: 80.57,mm
